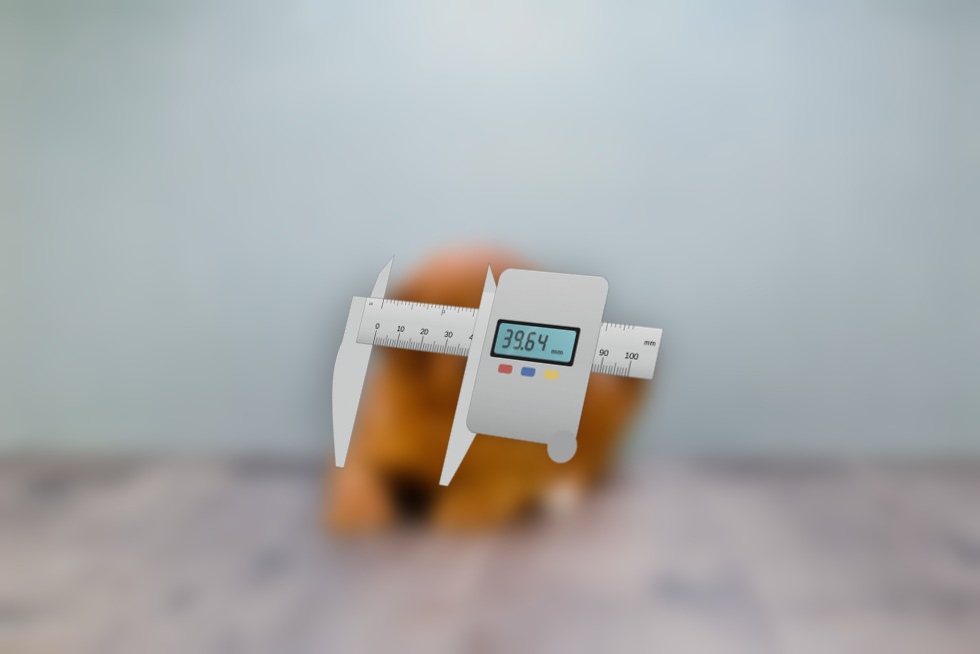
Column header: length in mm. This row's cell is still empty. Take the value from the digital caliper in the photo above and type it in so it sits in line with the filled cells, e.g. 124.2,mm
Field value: 39.64,mm
